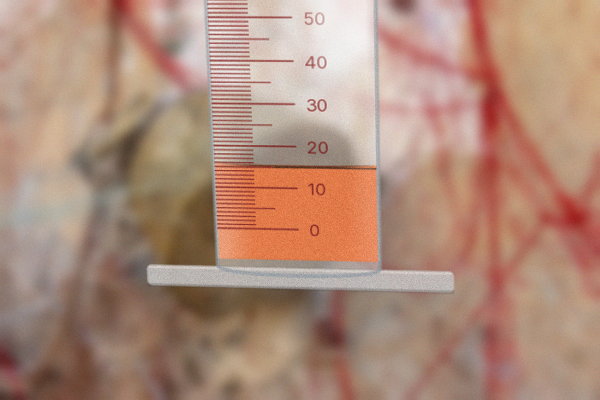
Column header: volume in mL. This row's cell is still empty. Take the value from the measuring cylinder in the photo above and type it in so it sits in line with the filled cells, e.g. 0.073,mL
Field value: 15,mL
